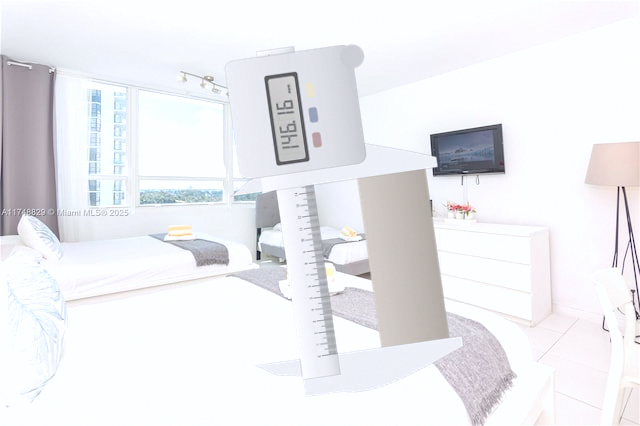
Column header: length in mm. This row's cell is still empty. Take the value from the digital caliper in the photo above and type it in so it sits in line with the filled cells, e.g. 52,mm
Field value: 146.16,mm
